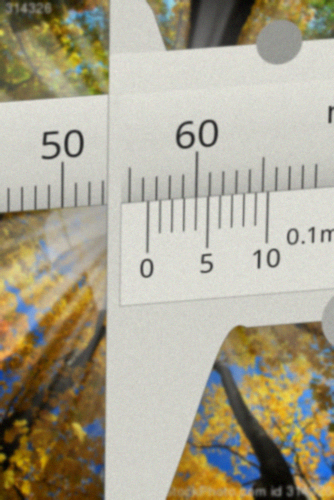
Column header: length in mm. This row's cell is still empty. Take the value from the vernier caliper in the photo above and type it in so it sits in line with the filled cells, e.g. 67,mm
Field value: 56.4,mm
